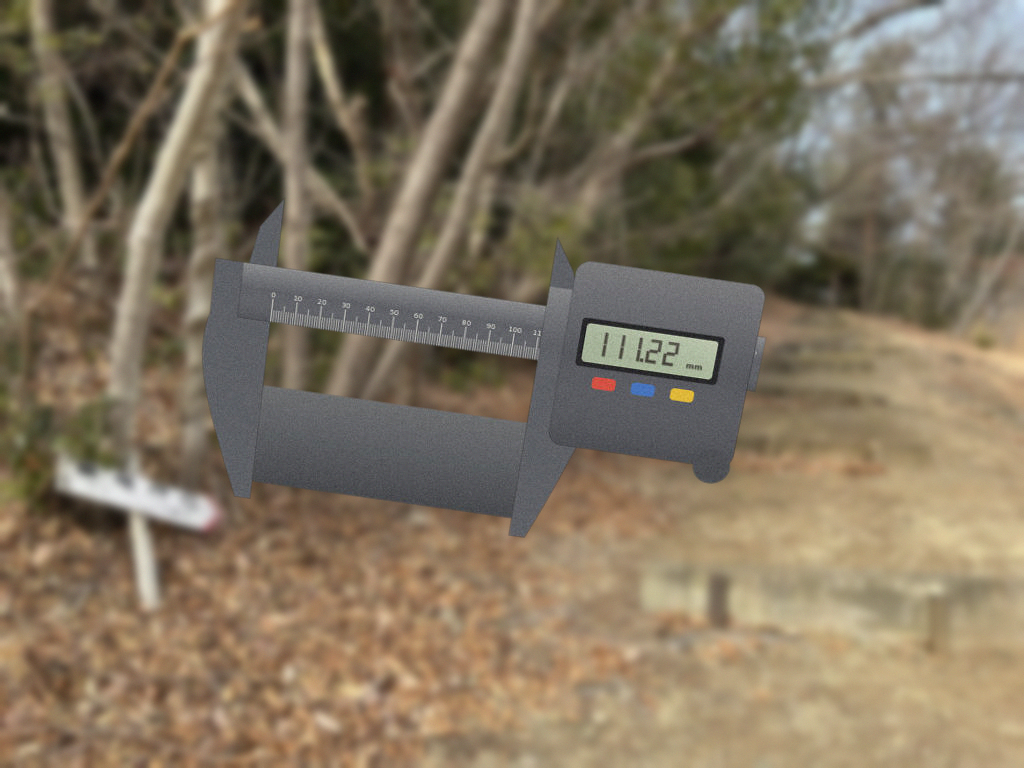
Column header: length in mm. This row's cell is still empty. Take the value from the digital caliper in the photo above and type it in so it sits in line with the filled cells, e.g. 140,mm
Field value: 111.22,mm
